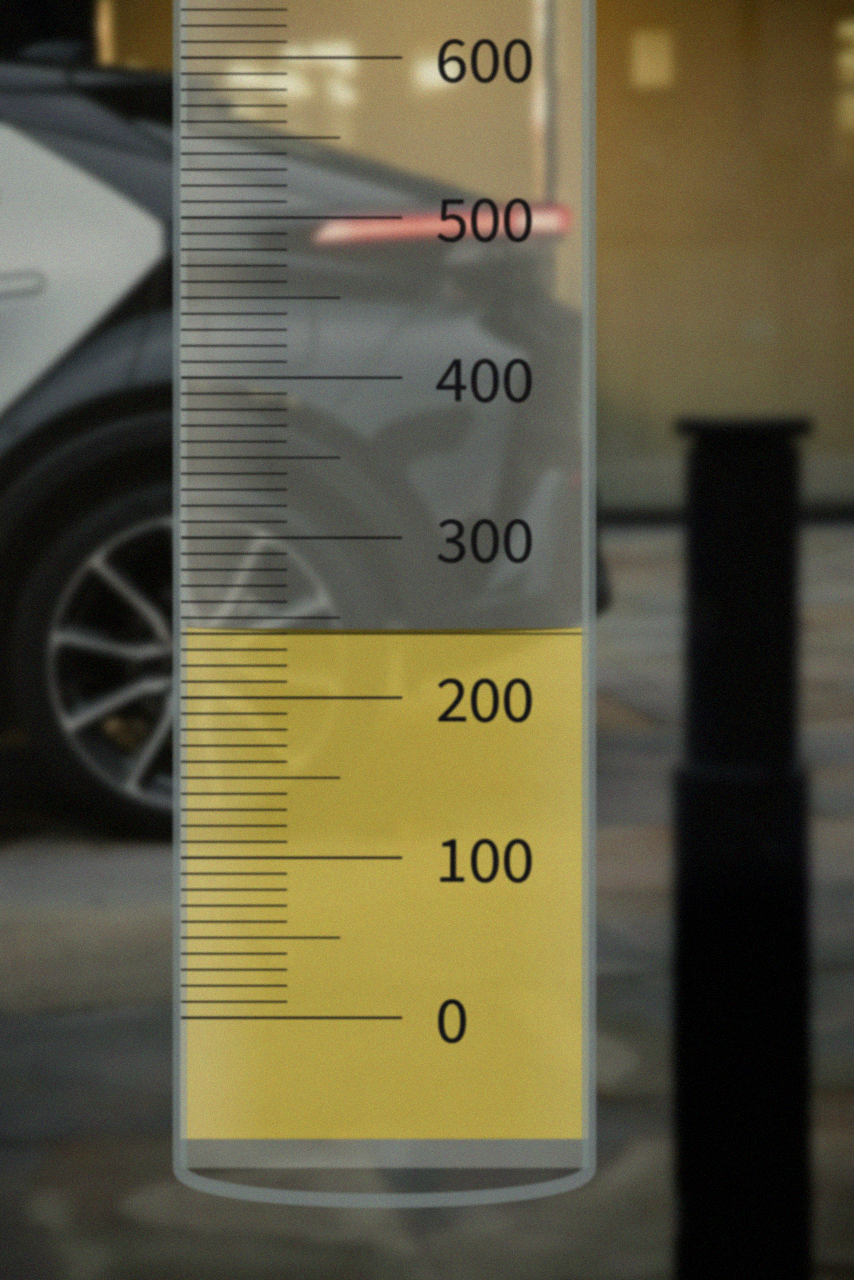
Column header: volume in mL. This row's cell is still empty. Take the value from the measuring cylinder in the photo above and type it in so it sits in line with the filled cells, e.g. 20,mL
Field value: 240,mL
